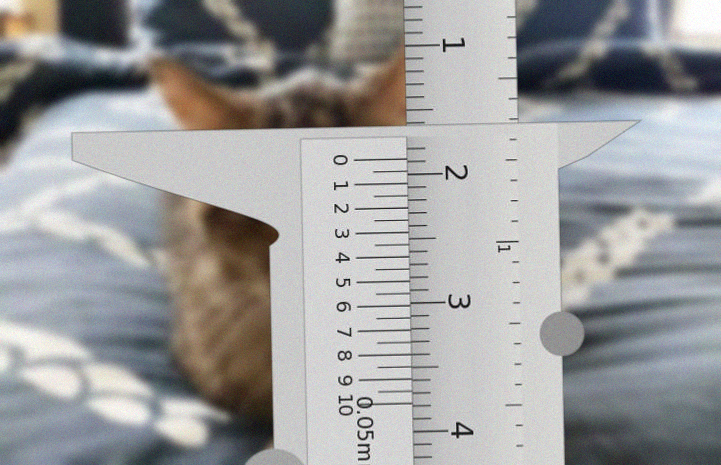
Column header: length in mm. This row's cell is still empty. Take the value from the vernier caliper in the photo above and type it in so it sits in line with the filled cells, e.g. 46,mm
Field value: 18.8,mm
